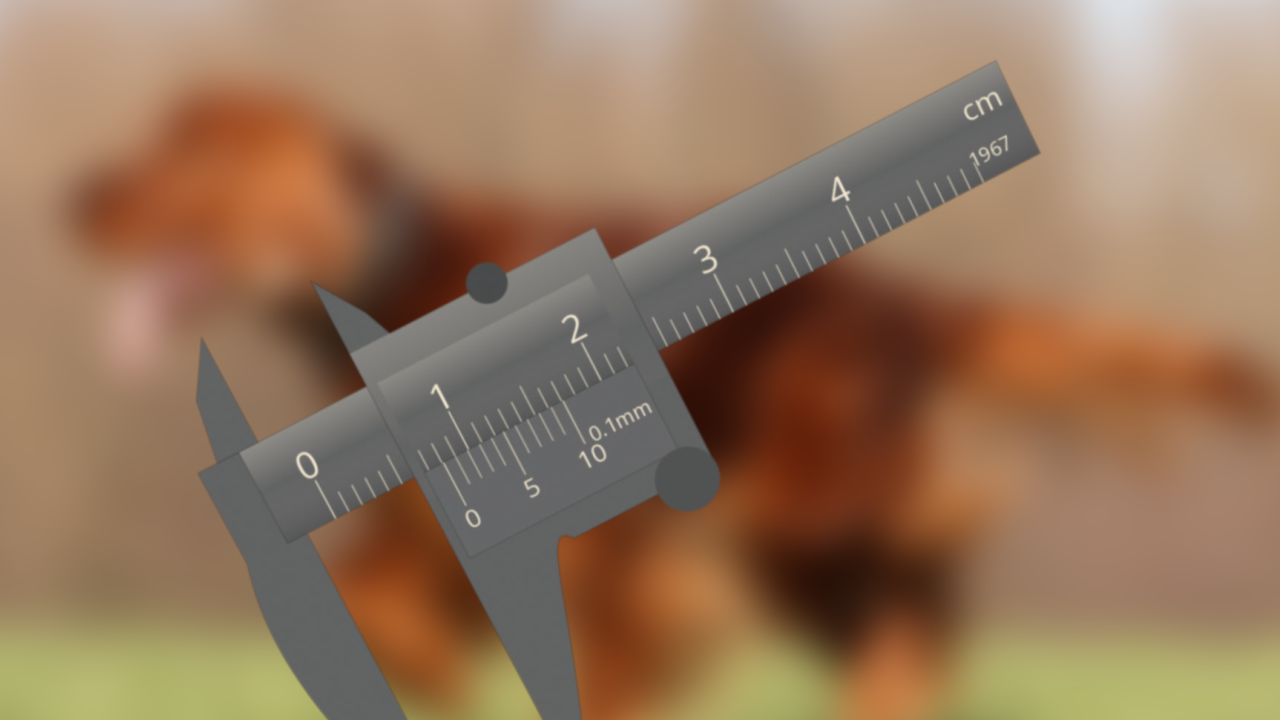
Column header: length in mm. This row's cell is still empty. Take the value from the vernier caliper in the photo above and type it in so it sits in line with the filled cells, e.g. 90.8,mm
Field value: 8.1,mm
